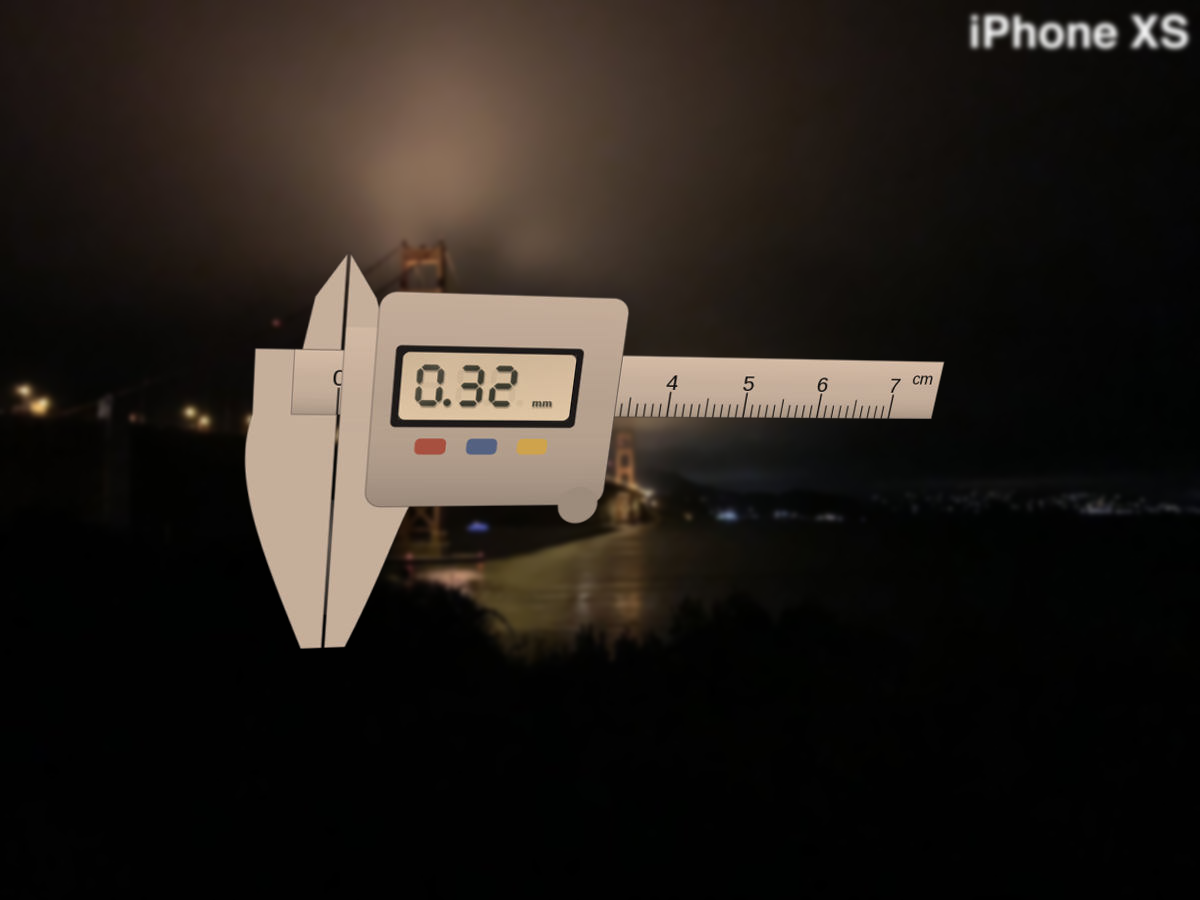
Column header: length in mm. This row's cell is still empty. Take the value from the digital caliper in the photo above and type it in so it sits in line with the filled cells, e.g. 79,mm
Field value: 0.32,mm
